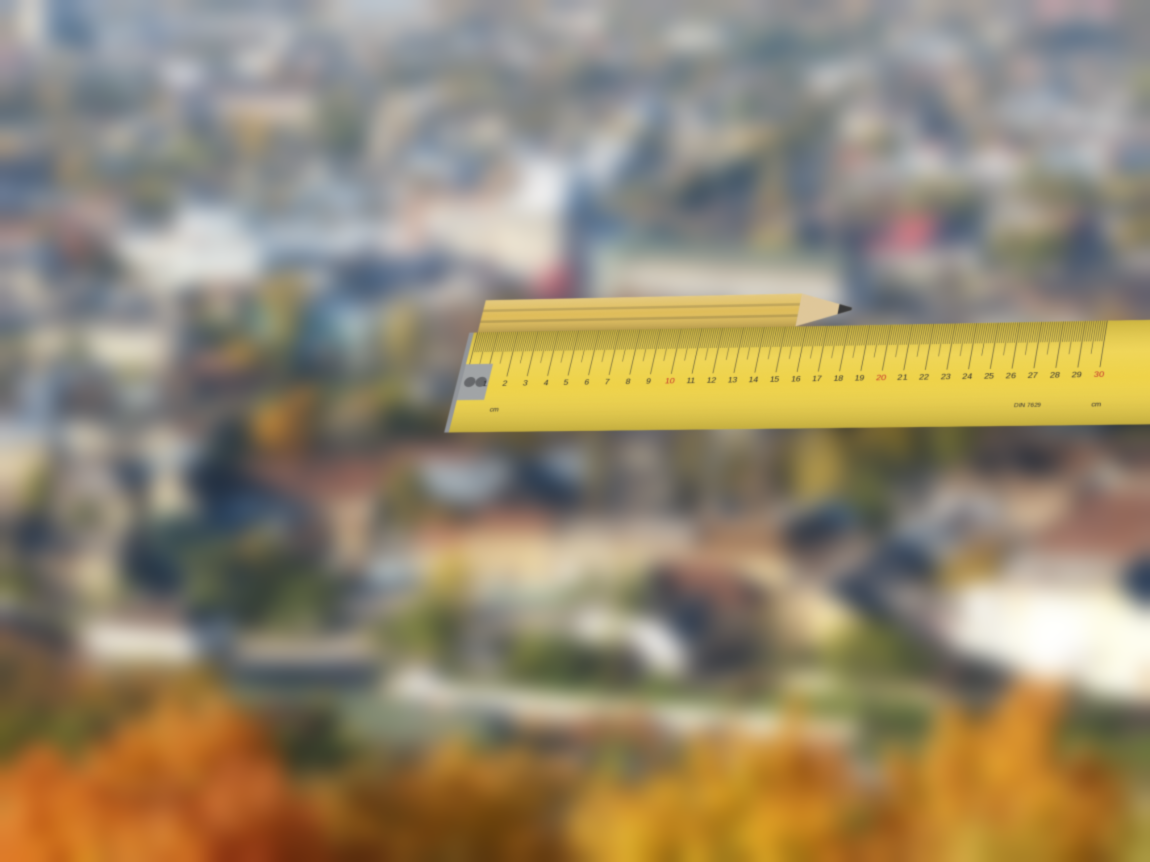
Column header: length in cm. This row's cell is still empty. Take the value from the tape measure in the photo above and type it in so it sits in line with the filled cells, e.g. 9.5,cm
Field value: 18,cm
